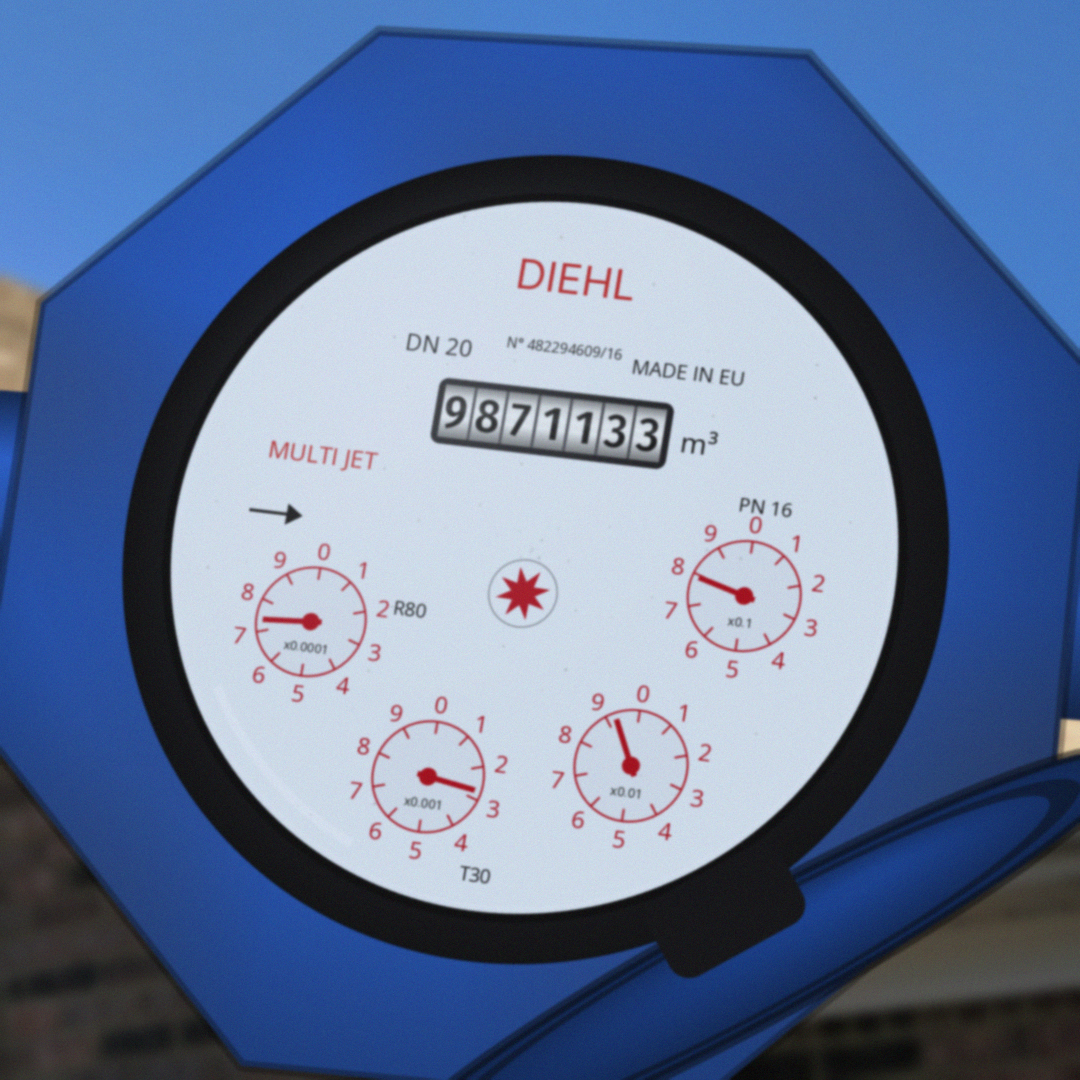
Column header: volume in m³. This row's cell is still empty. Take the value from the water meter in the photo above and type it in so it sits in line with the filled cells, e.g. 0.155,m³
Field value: 9871133.7927,m³
